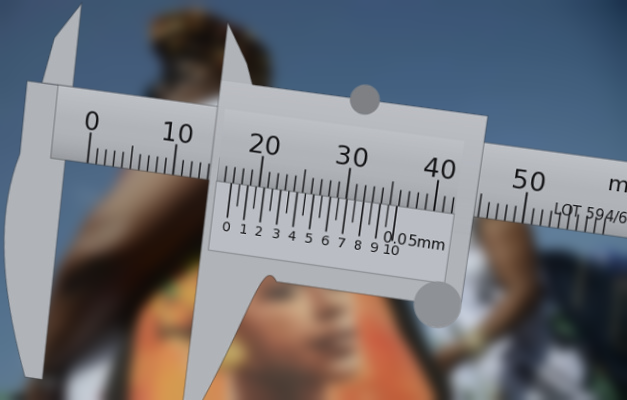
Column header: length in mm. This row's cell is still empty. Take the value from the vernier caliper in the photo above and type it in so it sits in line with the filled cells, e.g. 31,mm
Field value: 16.8,mm
